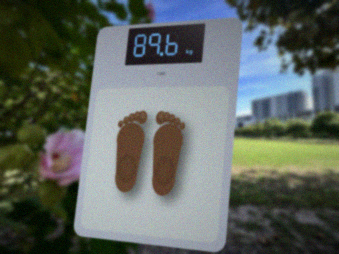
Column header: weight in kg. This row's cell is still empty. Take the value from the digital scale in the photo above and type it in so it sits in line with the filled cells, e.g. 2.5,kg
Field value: 89.6,kg
